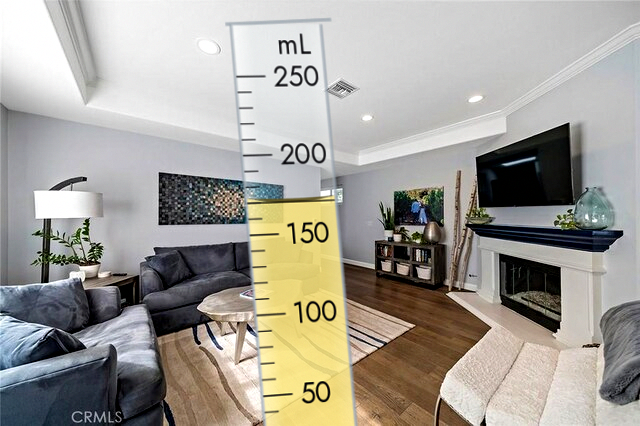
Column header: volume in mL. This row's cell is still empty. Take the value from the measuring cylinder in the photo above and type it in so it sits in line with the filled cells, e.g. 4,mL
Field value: 170,mL
